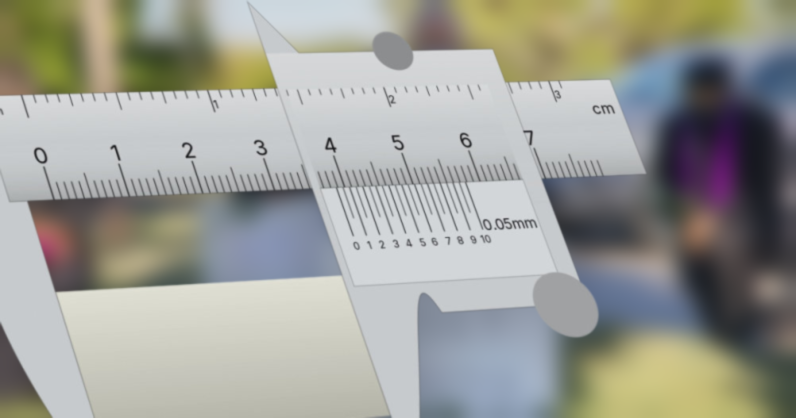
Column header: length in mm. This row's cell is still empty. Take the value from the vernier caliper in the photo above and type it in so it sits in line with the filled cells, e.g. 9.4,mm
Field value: 38.8,mm
